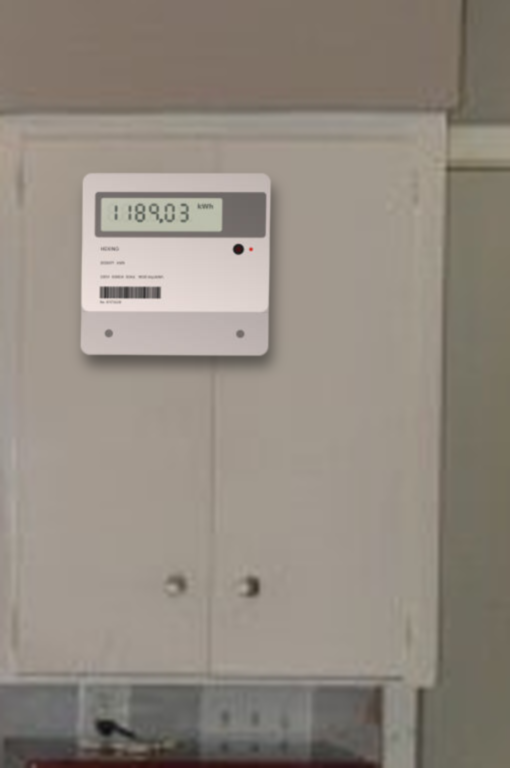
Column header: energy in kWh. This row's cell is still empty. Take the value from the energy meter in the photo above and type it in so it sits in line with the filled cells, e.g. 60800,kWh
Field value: 1189.03,kWh
